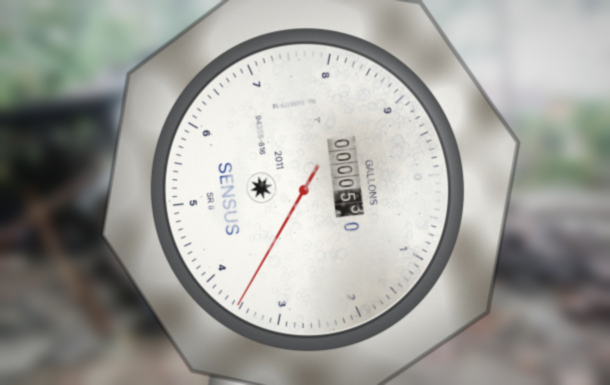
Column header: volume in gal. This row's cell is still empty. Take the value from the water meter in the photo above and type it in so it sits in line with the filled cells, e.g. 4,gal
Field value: 533.5,gal
